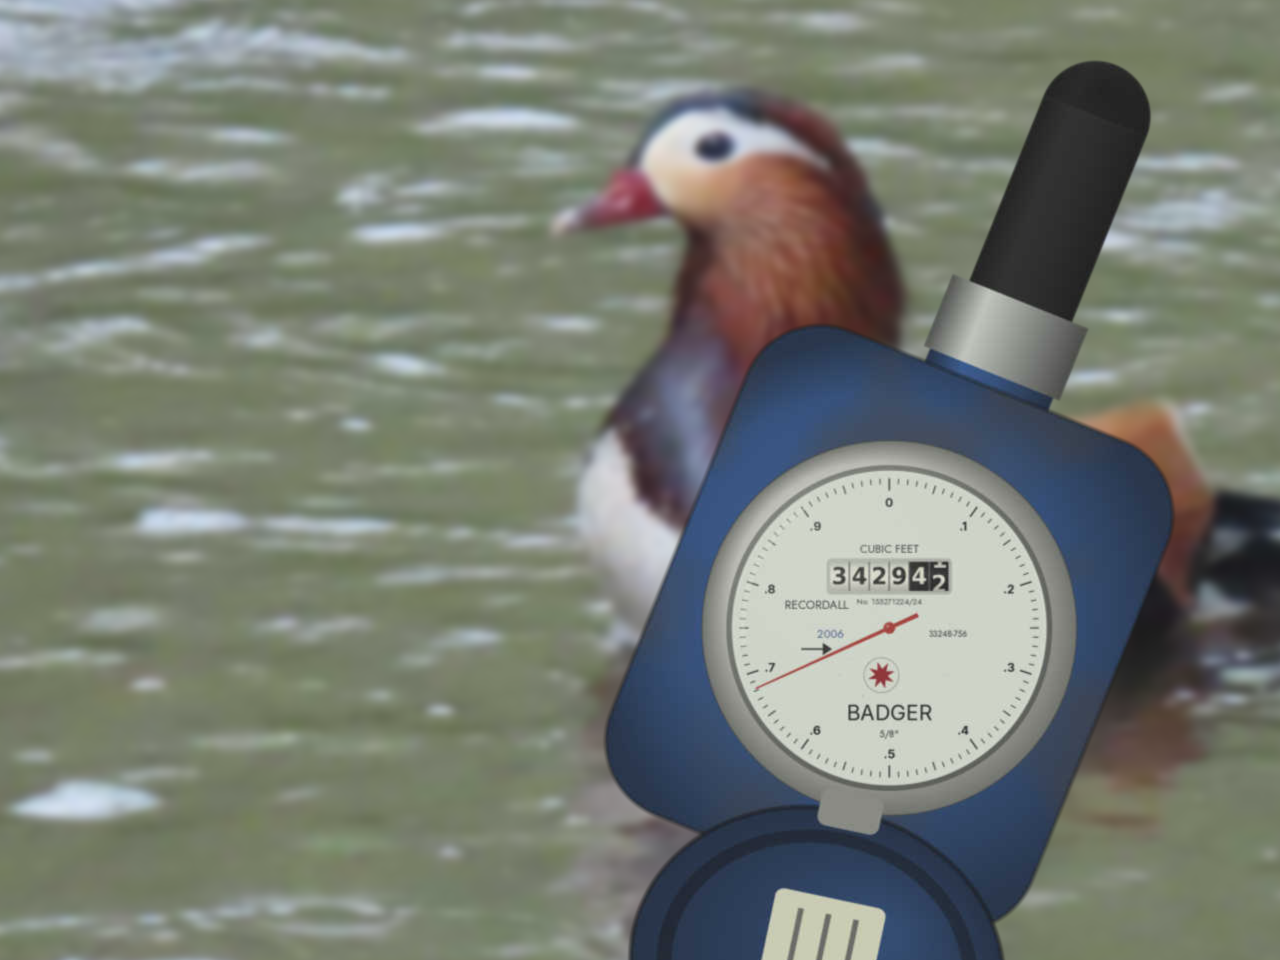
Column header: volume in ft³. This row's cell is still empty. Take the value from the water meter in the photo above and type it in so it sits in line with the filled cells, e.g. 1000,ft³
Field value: 342941.68,ft³
